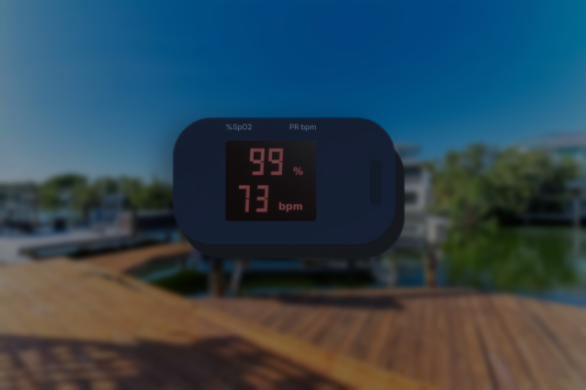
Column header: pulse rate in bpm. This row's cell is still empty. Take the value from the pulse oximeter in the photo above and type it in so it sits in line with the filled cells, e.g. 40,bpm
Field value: 73,bpm
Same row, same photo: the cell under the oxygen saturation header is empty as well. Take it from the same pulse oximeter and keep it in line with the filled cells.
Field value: 99,%
